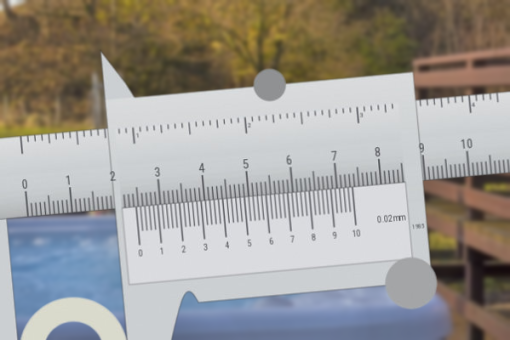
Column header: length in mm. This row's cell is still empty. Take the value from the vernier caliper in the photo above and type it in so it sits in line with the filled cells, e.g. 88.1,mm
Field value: 24.5,mm
